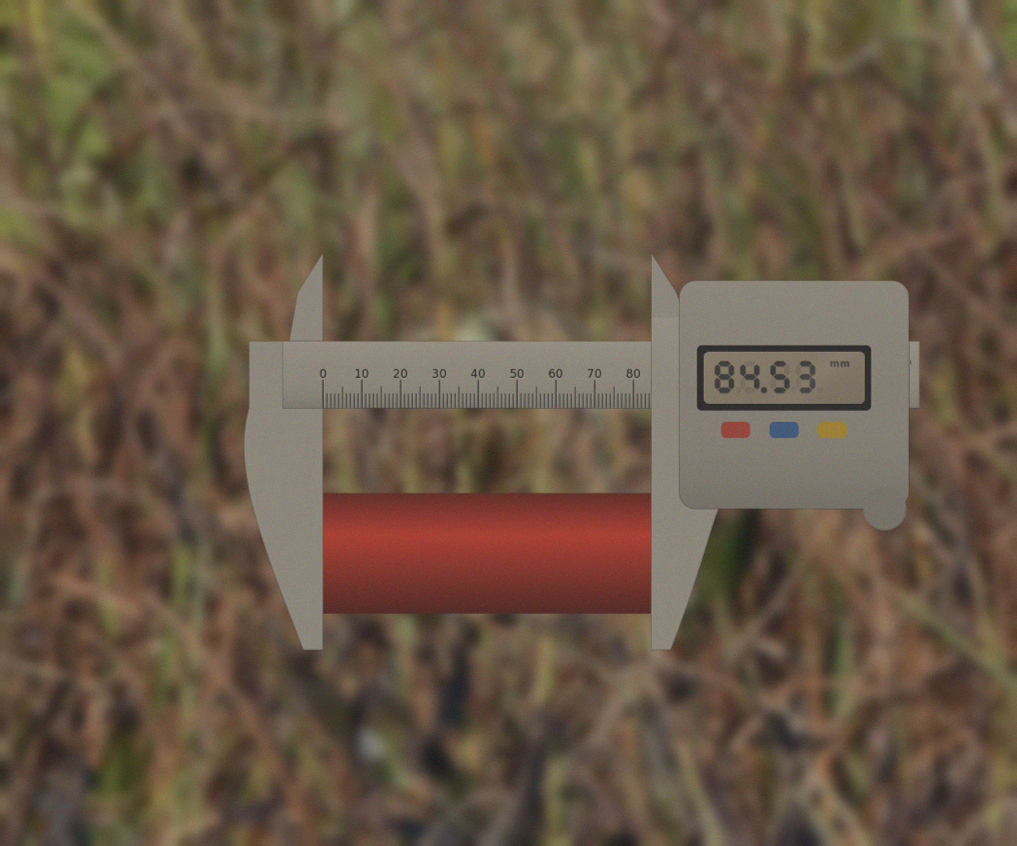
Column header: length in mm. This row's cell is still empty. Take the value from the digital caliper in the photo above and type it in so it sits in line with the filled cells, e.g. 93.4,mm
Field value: 84.53,mm
